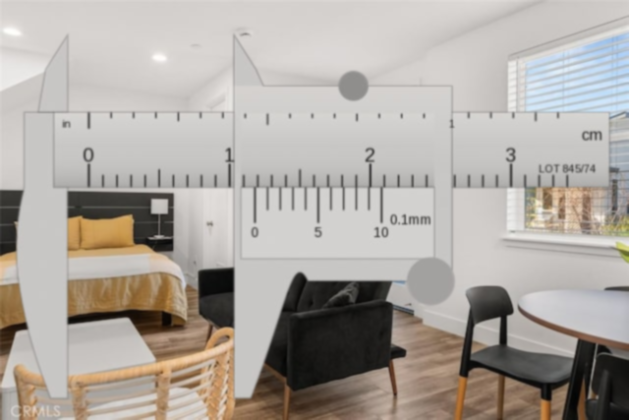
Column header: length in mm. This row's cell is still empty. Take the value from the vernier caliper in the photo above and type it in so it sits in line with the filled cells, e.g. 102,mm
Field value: 11.8,mm
